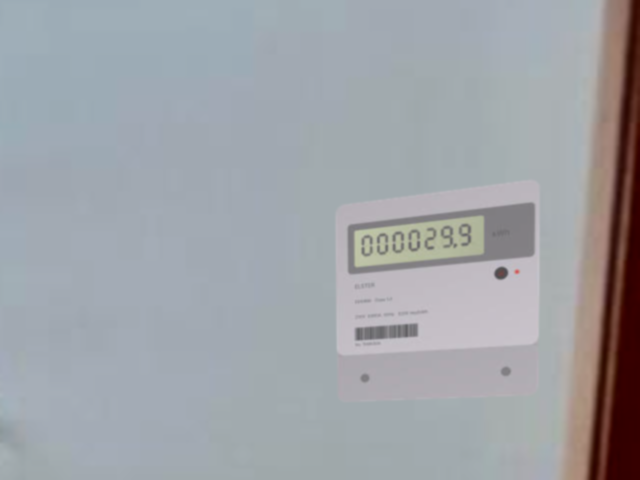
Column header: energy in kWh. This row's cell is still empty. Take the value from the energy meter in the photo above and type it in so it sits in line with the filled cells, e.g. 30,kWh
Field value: 29.9,kWh
